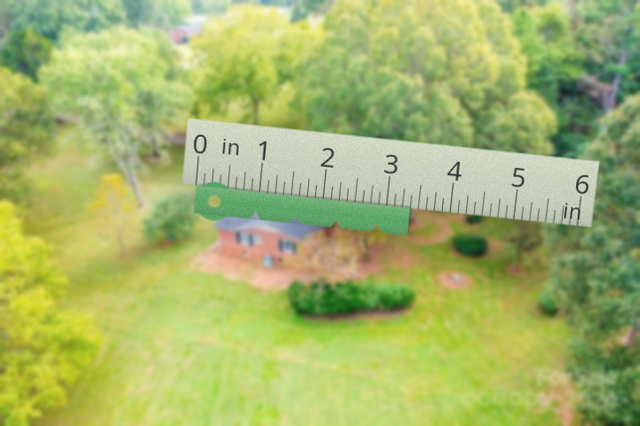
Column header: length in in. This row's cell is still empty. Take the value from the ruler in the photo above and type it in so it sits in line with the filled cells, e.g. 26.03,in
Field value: 3.375,in
